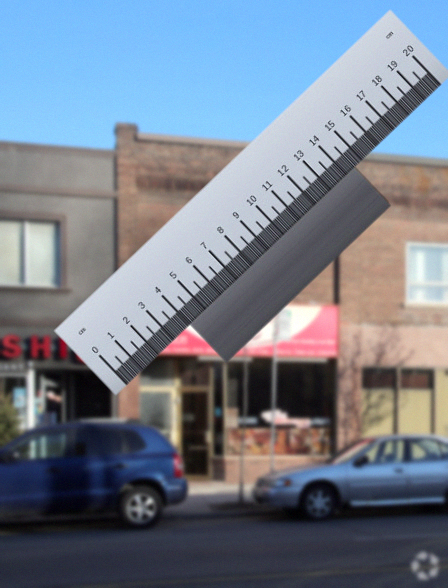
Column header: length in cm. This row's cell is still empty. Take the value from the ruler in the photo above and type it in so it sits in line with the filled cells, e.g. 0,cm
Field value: 10.5,cm
